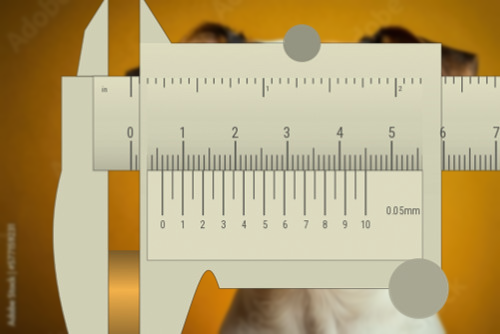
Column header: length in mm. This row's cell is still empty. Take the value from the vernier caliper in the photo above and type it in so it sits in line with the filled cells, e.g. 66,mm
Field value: 6.0,mm
